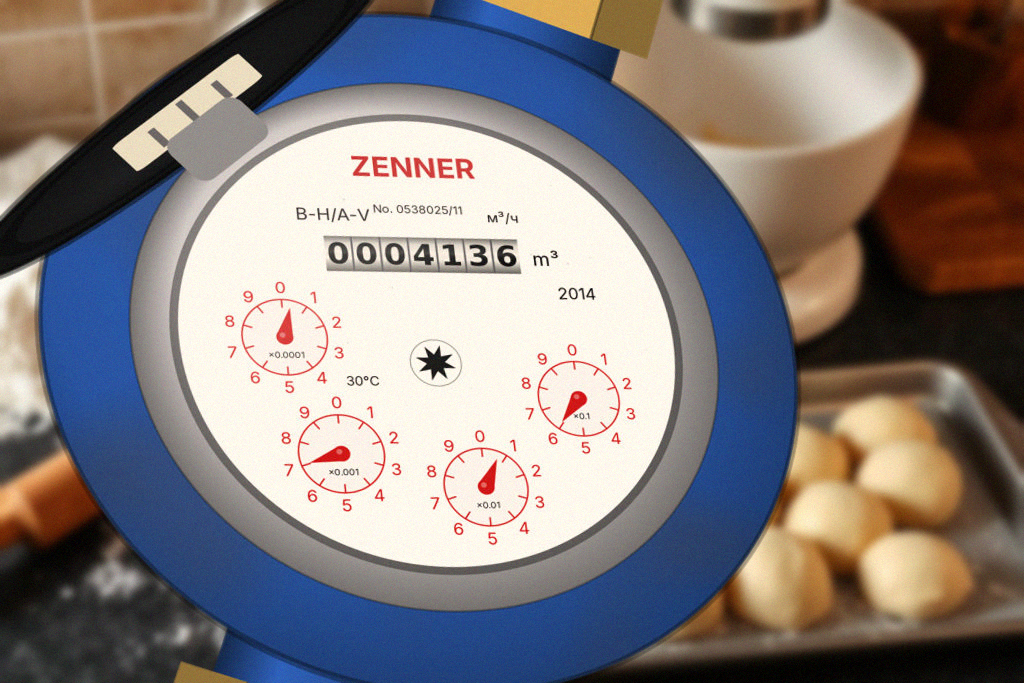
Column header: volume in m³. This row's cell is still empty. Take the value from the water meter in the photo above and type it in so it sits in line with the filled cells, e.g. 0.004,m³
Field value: 4136.6070,m³
